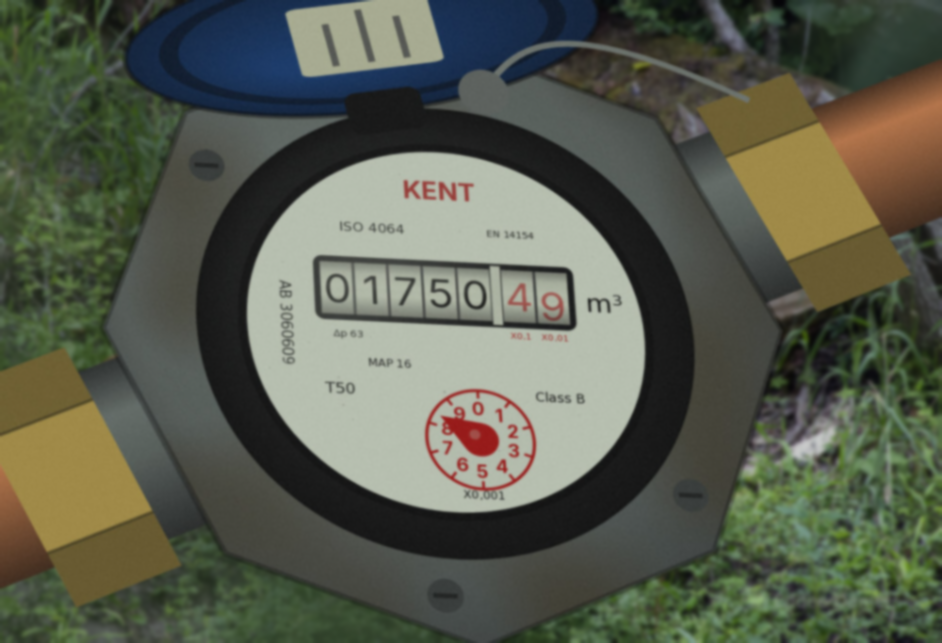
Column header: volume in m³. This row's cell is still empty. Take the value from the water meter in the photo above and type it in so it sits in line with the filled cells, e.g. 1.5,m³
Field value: 1750.488,m³
